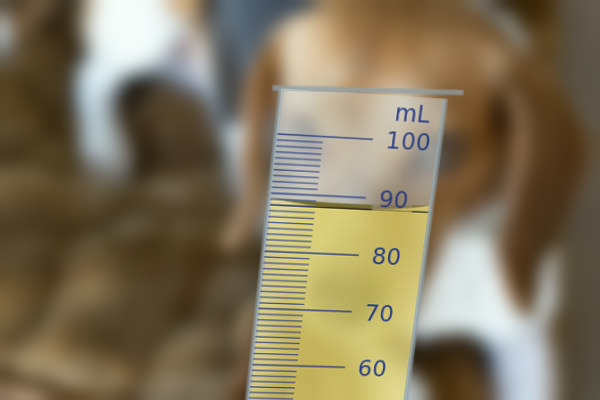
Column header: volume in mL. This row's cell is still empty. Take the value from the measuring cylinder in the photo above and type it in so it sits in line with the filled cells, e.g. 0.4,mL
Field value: 88,mL
